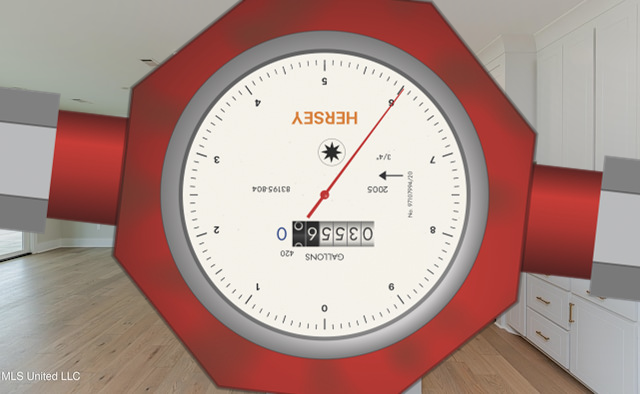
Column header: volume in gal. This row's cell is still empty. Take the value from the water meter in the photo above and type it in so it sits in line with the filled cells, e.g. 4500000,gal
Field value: 355686.0,gal
